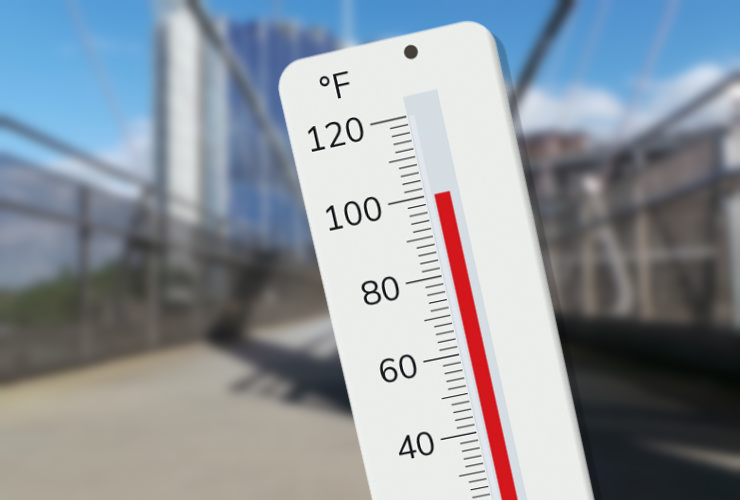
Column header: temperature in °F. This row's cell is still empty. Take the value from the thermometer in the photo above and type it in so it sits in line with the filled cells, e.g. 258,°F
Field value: 100,°F
